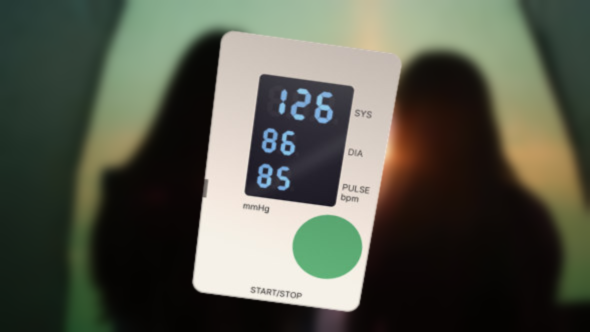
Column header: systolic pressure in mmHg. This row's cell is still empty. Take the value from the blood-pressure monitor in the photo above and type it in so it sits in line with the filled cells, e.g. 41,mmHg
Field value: 126,mmHg
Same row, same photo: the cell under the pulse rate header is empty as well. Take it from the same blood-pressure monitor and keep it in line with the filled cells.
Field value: 85,bpm
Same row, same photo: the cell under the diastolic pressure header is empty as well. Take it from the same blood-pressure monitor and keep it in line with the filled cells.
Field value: 86,mmHg
